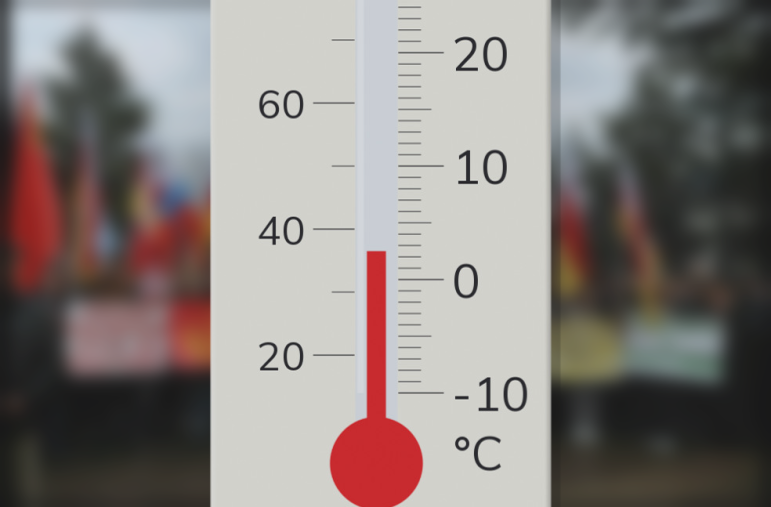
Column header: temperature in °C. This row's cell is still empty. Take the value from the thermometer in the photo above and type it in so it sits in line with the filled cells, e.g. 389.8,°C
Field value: 2.5,°C
